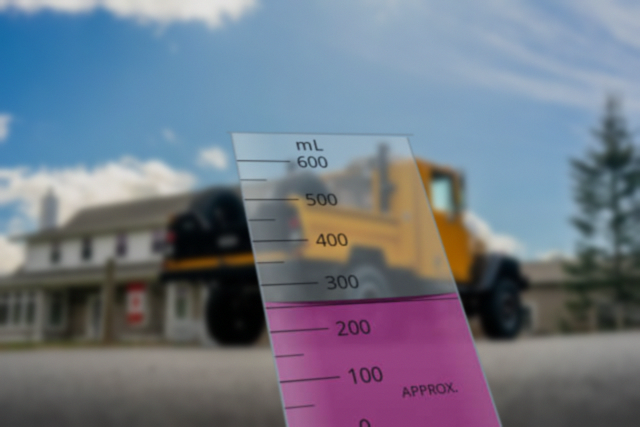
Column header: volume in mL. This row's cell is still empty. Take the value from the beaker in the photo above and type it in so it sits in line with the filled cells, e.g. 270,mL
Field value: 250,mL
